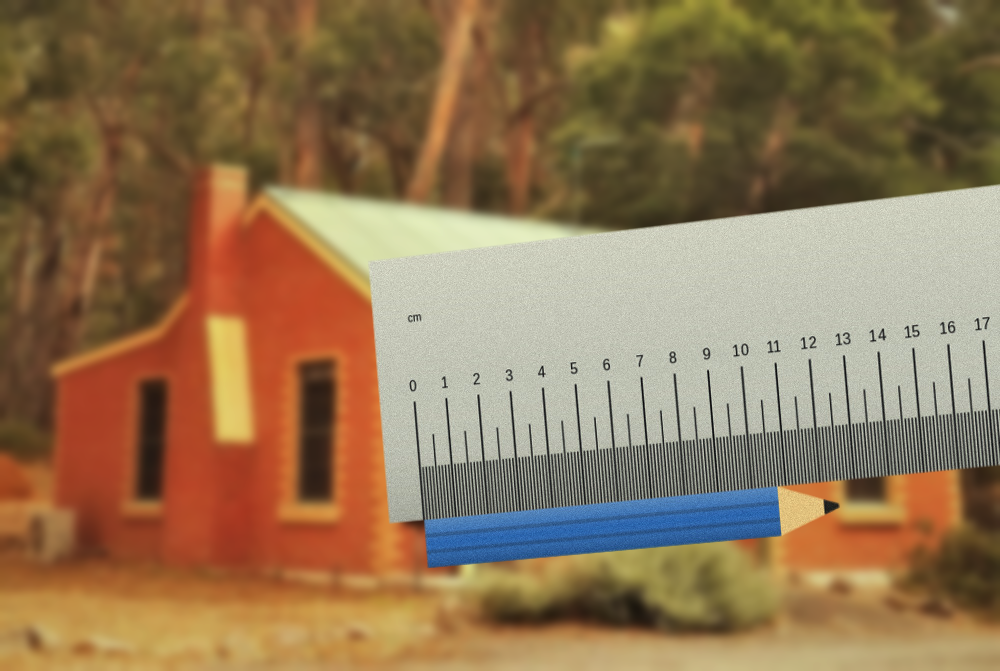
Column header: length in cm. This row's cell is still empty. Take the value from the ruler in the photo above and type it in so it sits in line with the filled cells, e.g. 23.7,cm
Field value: 12.5,cm
